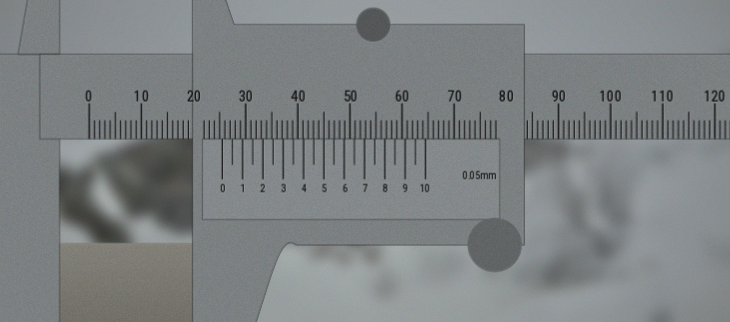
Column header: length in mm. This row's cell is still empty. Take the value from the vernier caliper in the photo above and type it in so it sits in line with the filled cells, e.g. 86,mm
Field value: 25.5,mm
